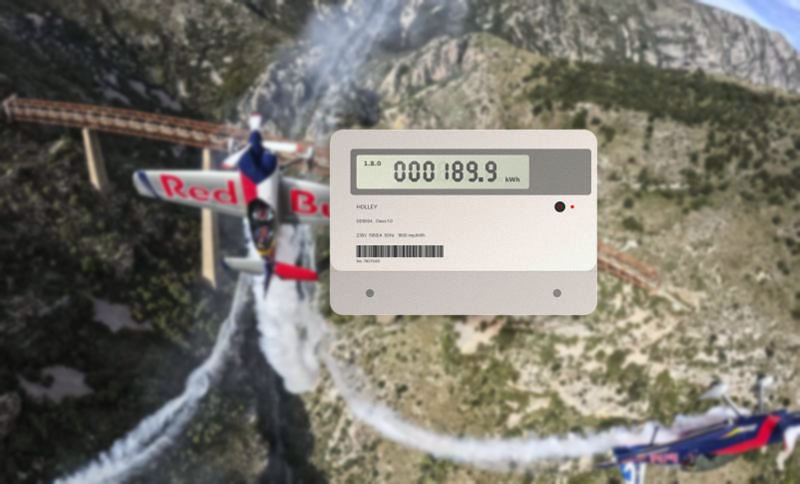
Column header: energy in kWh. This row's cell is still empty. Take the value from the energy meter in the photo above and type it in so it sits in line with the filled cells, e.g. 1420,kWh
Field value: 189.9,kWh
